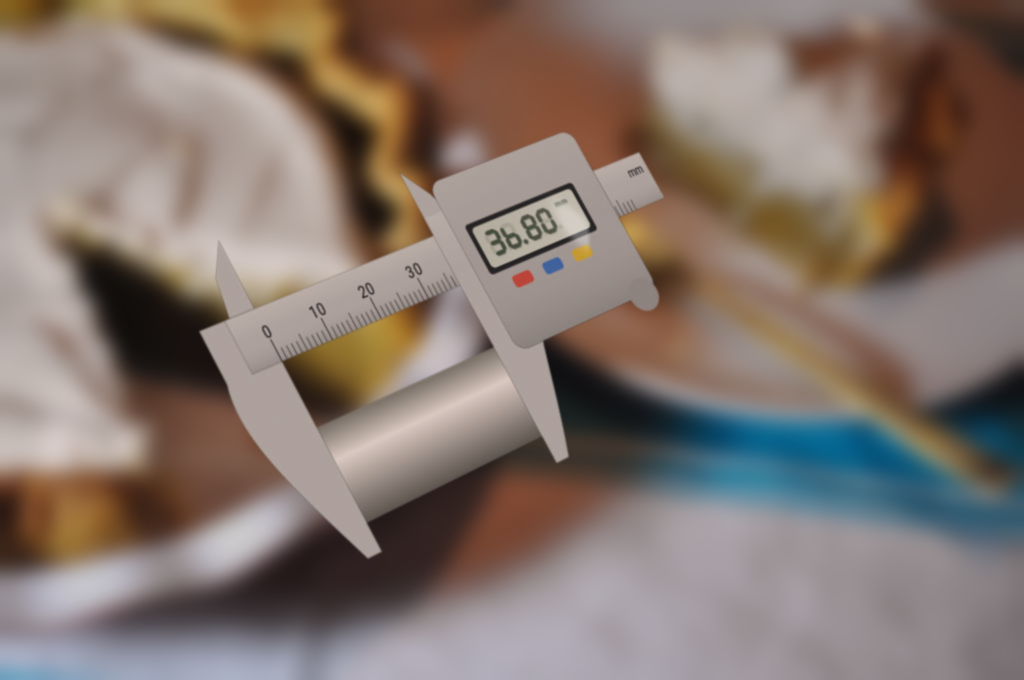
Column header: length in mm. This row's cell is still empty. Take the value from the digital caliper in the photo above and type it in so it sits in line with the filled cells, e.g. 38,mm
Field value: 36.80,mm
